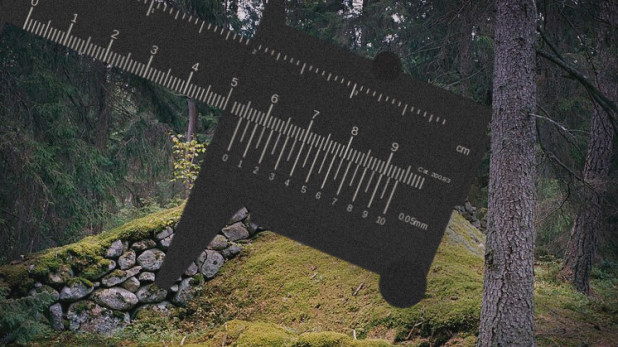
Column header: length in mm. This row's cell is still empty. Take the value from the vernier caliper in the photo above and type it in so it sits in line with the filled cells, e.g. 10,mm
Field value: 54.5,mm
